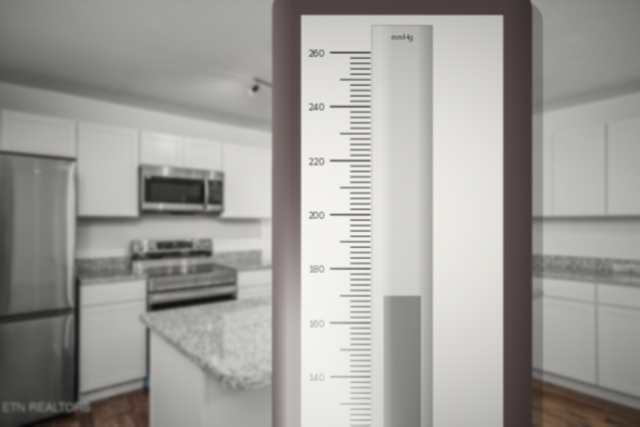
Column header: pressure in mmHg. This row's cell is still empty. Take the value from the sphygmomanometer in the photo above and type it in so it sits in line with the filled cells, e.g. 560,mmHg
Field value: 170,mmHg
